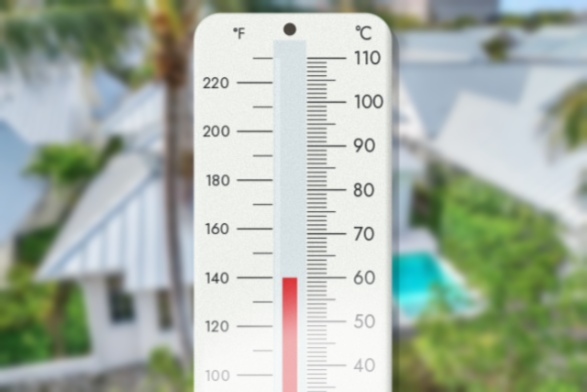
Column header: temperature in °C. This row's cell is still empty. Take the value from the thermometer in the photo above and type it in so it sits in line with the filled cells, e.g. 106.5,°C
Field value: 60,°C
